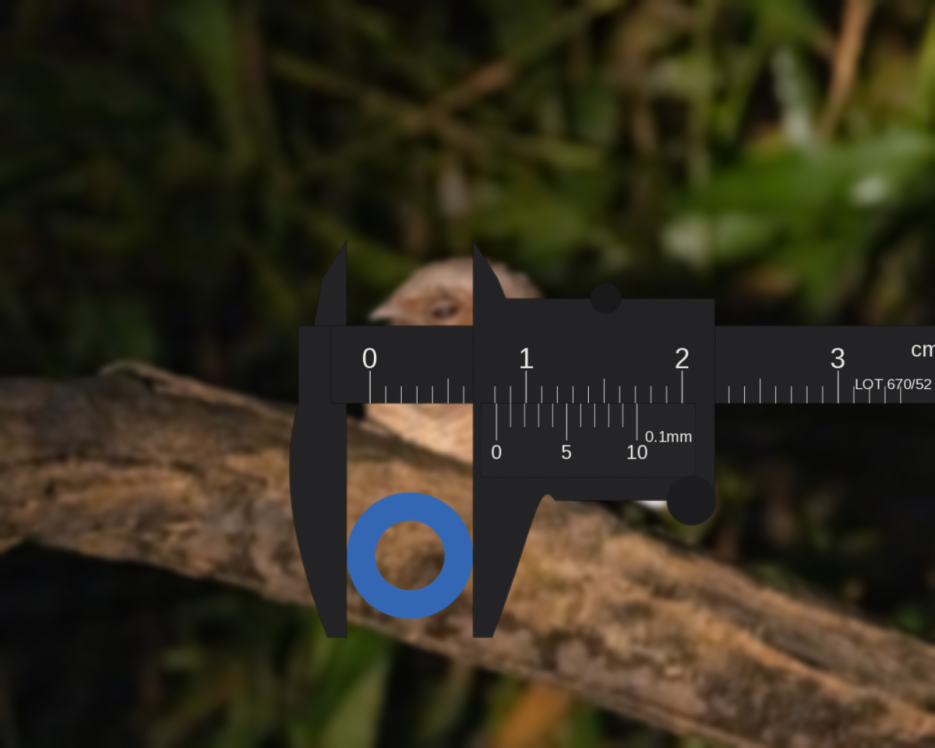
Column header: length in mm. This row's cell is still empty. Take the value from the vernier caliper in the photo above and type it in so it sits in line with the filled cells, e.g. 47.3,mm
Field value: 8.1,mm
